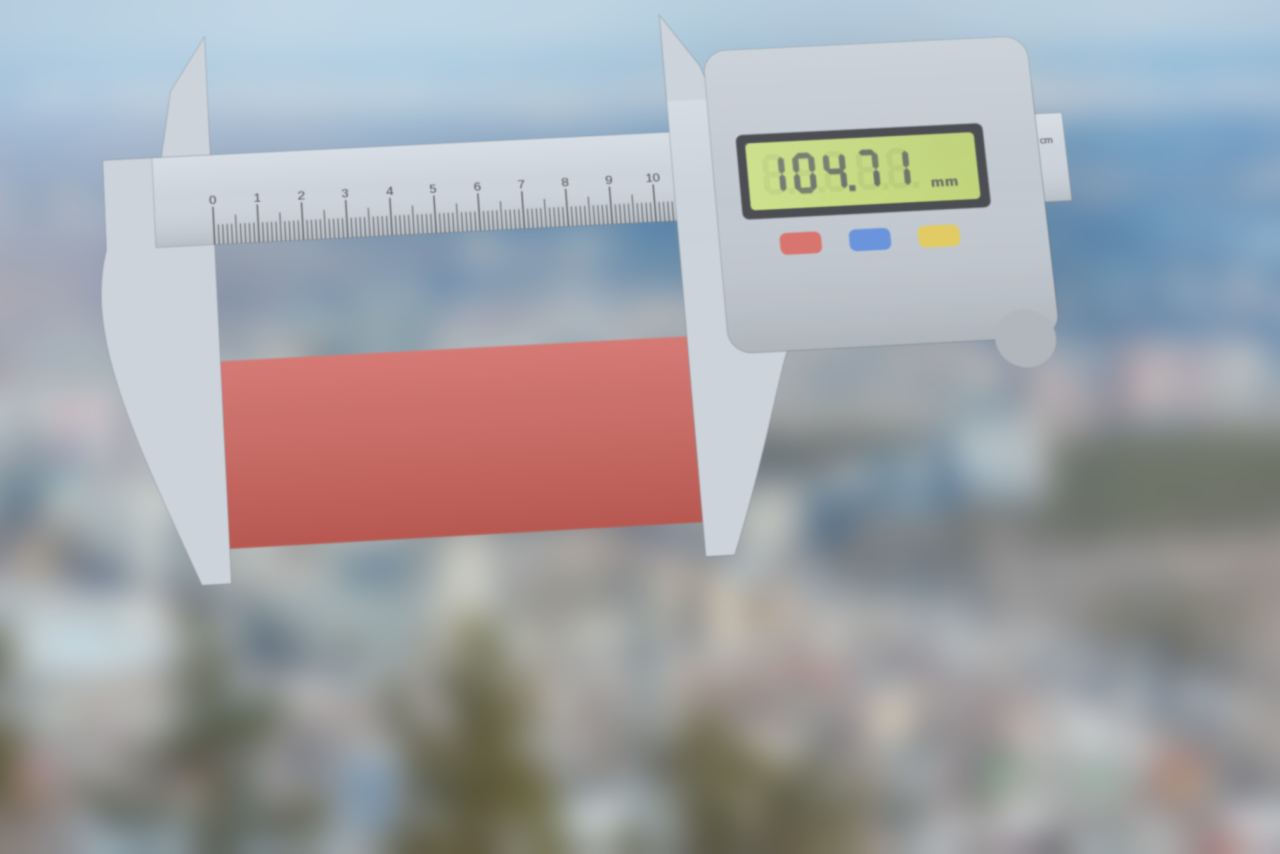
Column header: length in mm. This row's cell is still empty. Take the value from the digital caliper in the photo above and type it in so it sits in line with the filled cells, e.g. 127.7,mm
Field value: 104.71,mm
